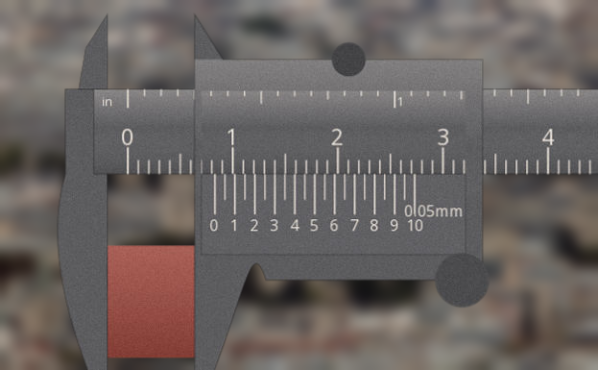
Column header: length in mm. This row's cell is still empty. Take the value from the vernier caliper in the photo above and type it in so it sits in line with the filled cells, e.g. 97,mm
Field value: 8.3,mm
